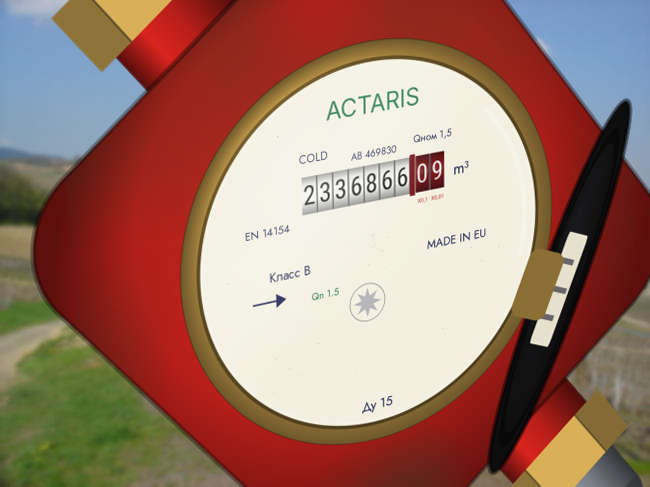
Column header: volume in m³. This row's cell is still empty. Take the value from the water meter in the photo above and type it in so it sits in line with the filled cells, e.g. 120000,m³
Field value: 2336866.09,m³
